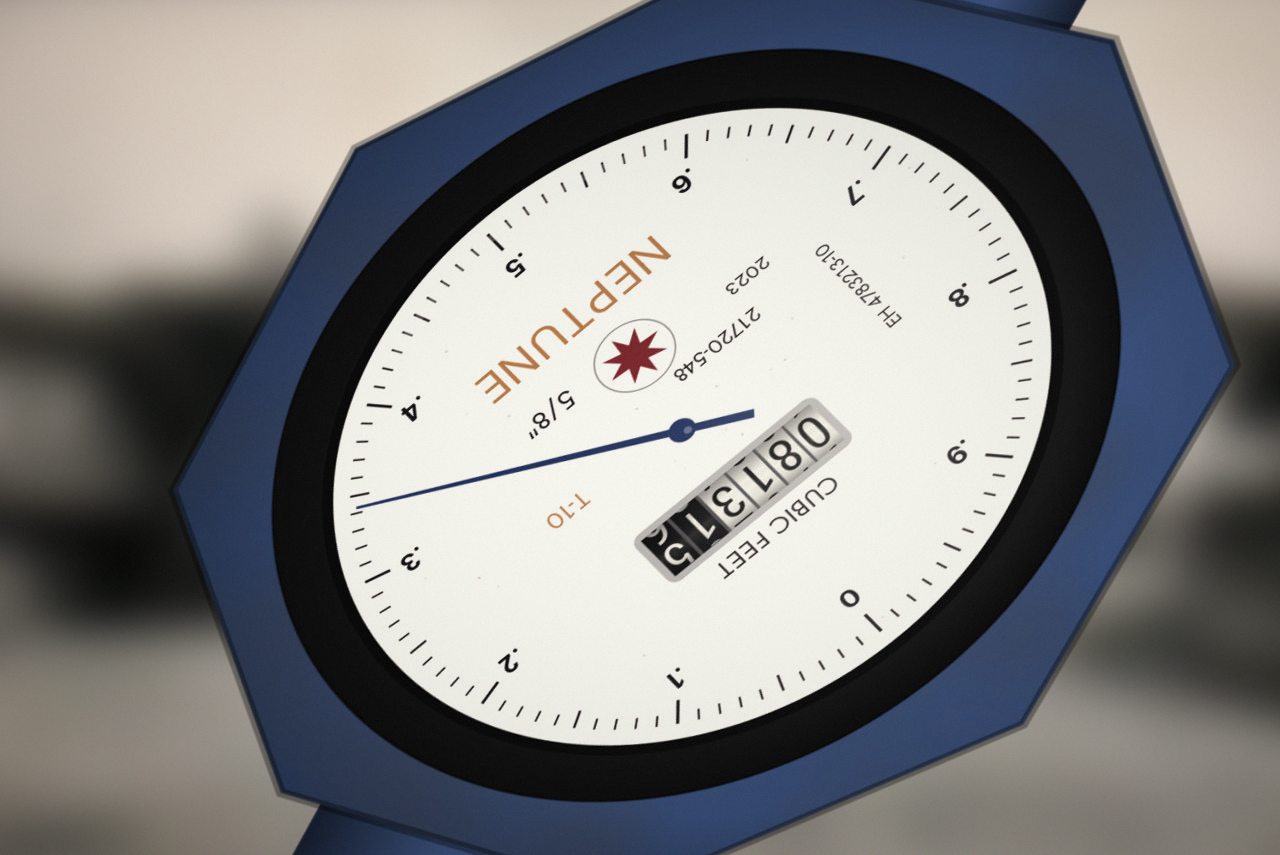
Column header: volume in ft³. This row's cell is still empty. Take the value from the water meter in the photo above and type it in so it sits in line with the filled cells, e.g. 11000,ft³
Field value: 81315.34,ft³
